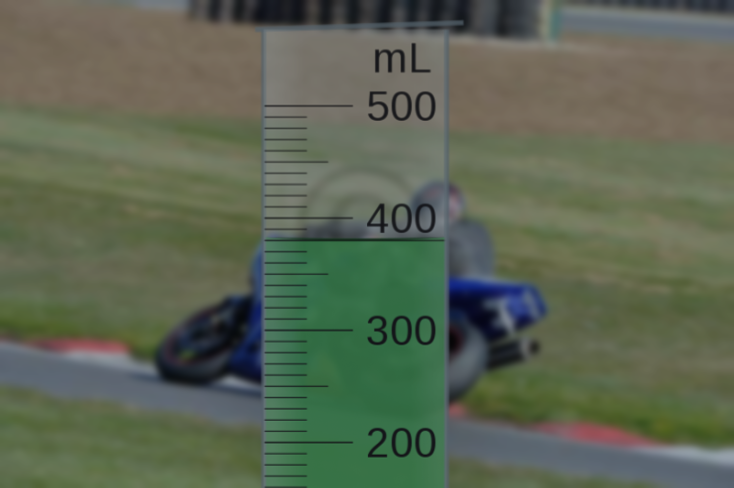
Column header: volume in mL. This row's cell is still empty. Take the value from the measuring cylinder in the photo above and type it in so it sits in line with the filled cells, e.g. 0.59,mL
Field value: 380,mL
